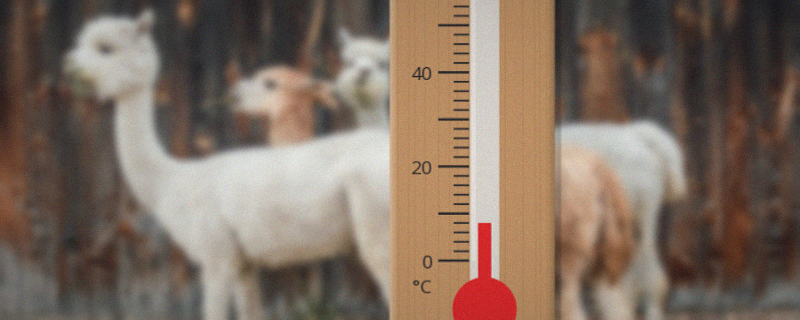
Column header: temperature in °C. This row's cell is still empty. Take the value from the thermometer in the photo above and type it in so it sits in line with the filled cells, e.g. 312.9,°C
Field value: 8,°C
